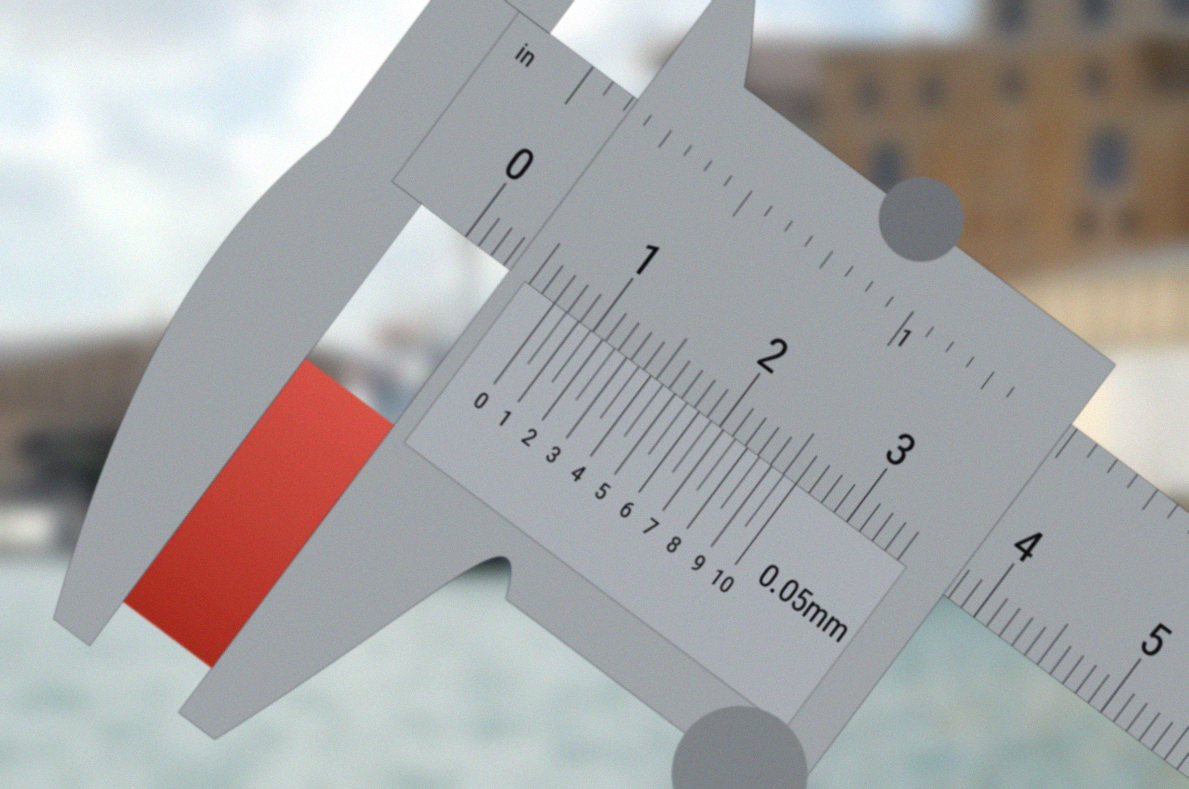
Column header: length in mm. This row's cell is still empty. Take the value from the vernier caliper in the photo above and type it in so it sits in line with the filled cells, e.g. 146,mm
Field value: 7.0,mm
